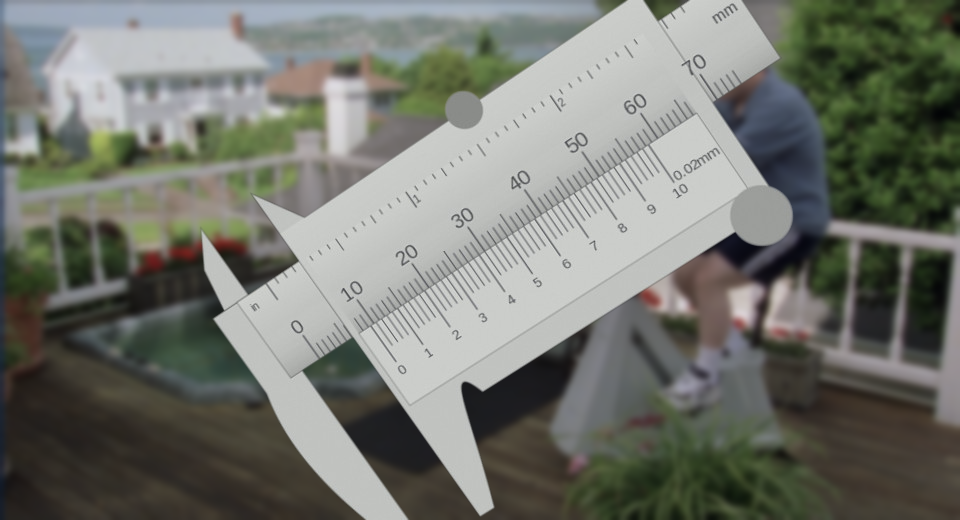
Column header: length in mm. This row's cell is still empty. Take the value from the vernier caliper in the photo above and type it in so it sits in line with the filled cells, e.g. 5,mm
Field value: 9.4,mm
